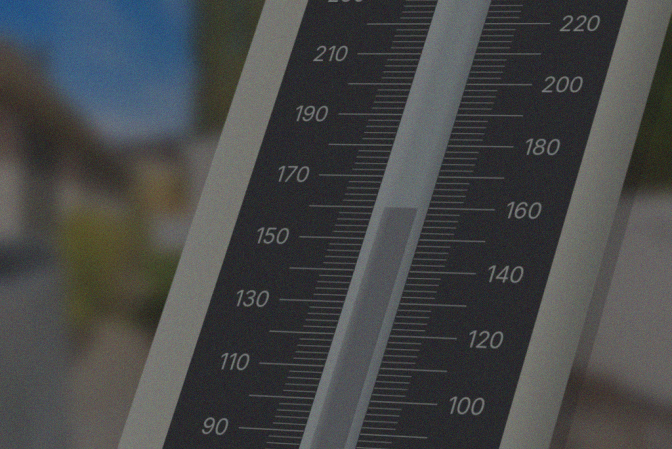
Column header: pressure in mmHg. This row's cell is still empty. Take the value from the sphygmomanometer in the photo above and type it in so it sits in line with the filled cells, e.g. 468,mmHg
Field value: 160,mmHg
